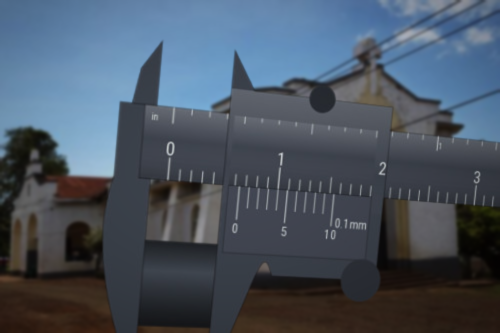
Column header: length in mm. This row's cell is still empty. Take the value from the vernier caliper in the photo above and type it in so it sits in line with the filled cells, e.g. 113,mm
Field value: 6.4,mm
